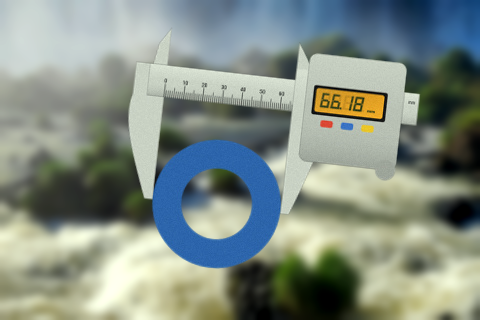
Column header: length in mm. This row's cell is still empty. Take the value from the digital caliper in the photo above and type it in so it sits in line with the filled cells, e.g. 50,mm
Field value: 66.18,mm
